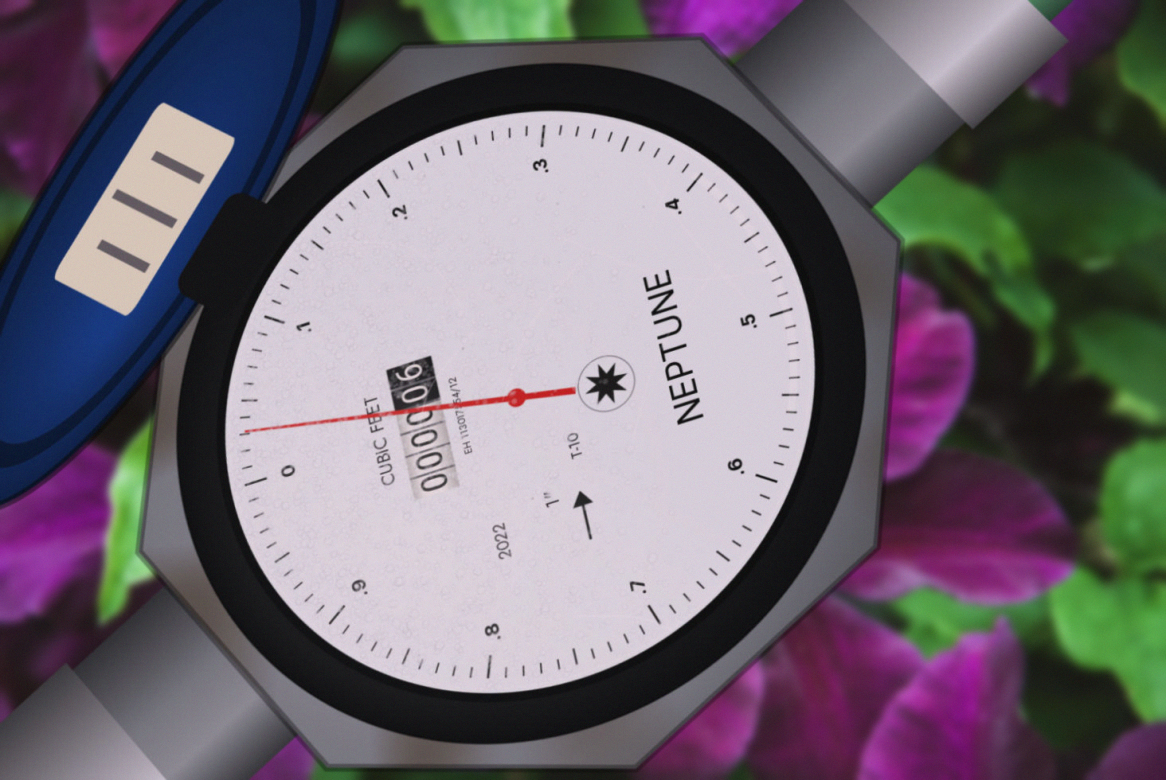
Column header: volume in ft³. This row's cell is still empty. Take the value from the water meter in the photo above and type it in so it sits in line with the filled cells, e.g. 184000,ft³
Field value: 6.03,ft³
